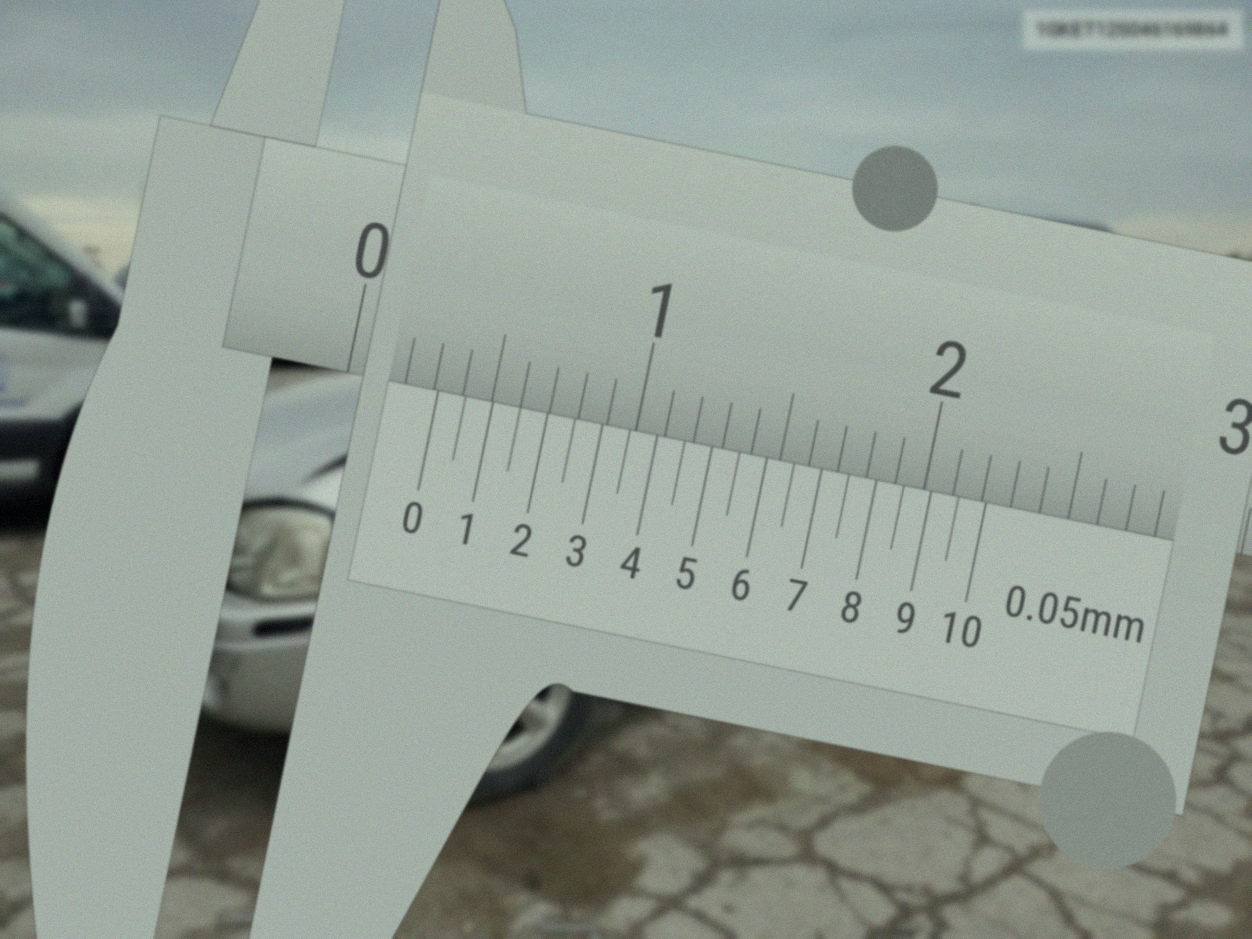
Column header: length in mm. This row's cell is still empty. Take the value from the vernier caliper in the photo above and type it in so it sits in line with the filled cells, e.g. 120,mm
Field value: 3.15,mm
